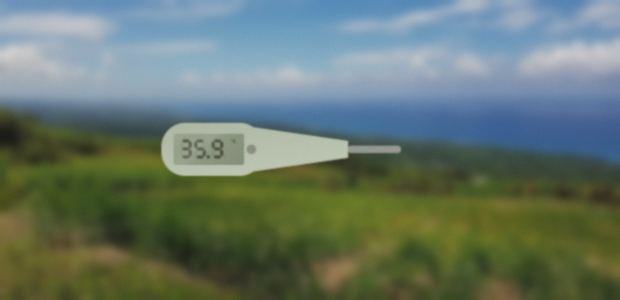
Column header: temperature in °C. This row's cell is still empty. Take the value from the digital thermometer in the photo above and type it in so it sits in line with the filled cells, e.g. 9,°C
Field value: 35.9,°C
